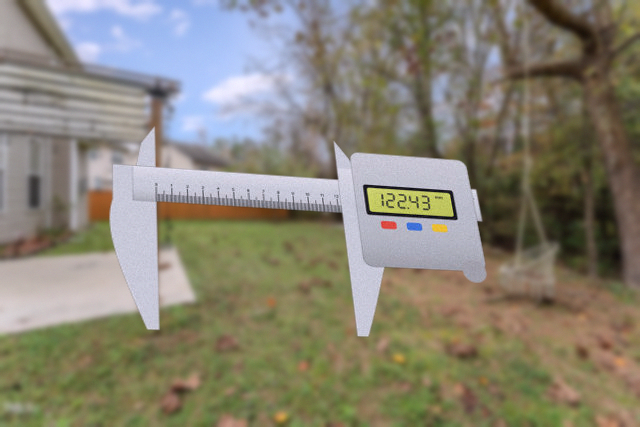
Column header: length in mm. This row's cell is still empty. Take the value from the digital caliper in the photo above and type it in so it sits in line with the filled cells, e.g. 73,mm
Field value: 122.43,mm
